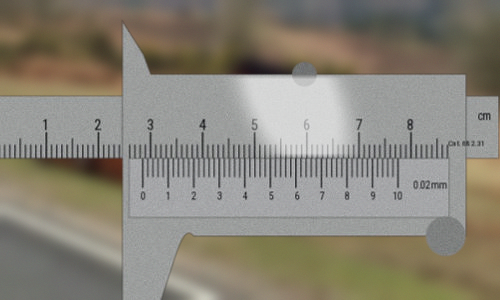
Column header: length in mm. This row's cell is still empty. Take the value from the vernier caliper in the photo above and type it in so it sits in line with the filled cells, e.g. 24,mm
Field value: 28.5,mm
